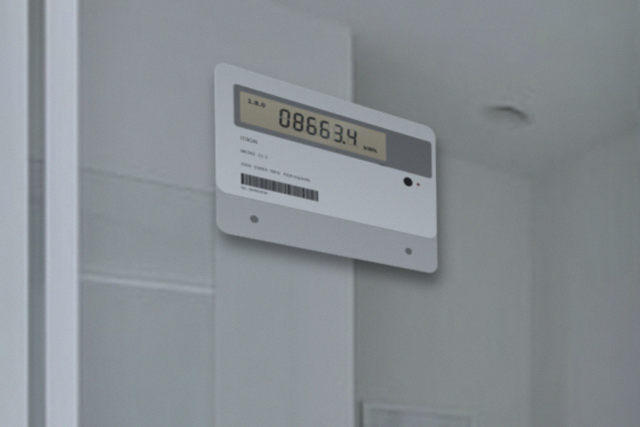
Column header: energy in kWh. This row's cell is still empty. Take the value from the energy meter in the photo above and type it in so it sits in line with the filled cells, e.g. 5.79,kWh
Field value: 8663.4,kWh
